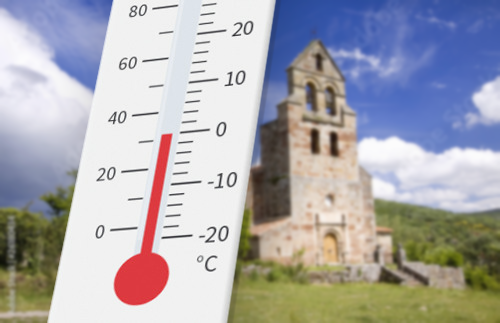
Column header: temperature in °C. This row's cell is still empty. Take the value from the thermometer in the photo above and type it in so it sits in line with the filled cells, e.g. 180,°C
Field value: 0,°C
